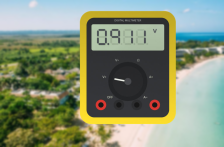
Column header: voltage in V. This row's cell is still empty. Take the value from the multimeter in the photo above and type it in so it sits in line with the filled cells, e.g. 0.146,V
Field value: 0.911,V
